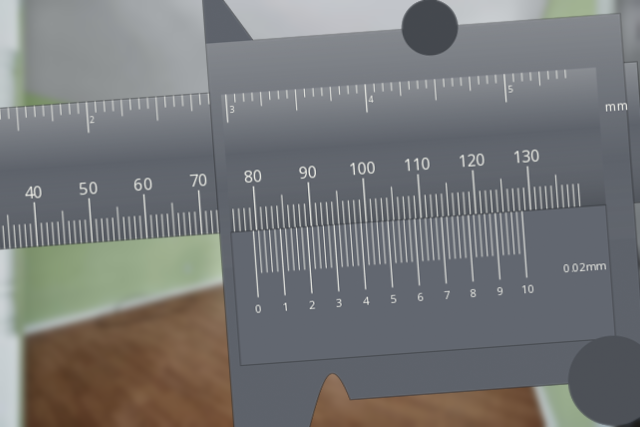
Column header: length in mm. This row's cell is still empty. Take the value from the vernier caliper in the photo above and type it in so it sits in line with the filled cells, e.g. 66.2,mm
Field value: 79.4,mm
